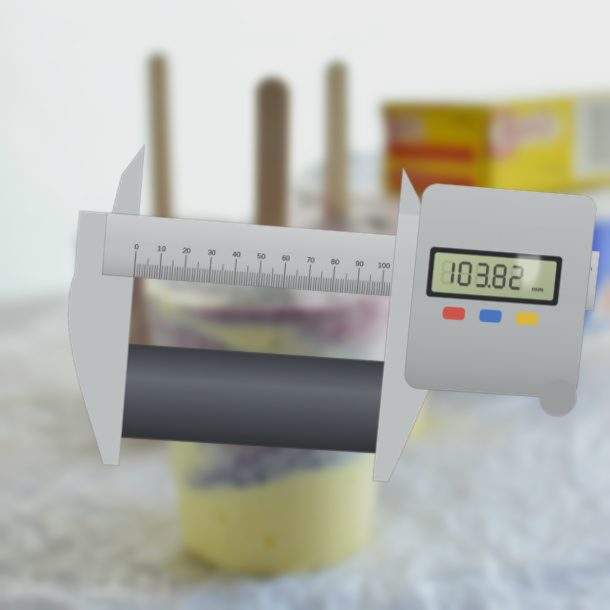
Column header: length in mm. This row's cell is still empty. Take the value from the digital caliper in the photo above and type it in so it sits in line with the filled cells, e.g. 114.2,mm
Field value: 103.82,mm
